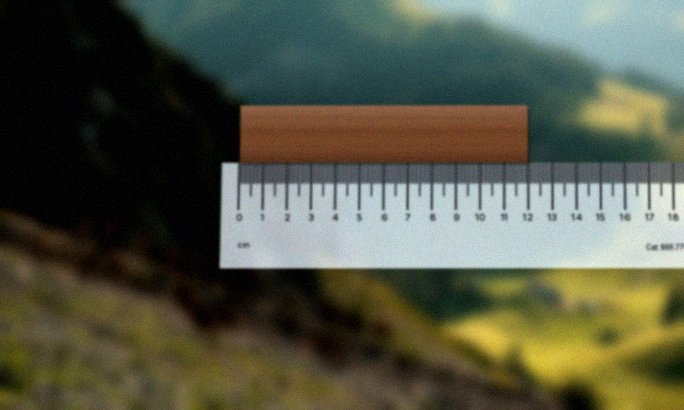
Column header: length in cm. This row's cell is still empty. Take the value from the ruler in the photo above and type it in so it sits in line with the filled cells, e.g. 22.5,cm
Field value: 12,cm
